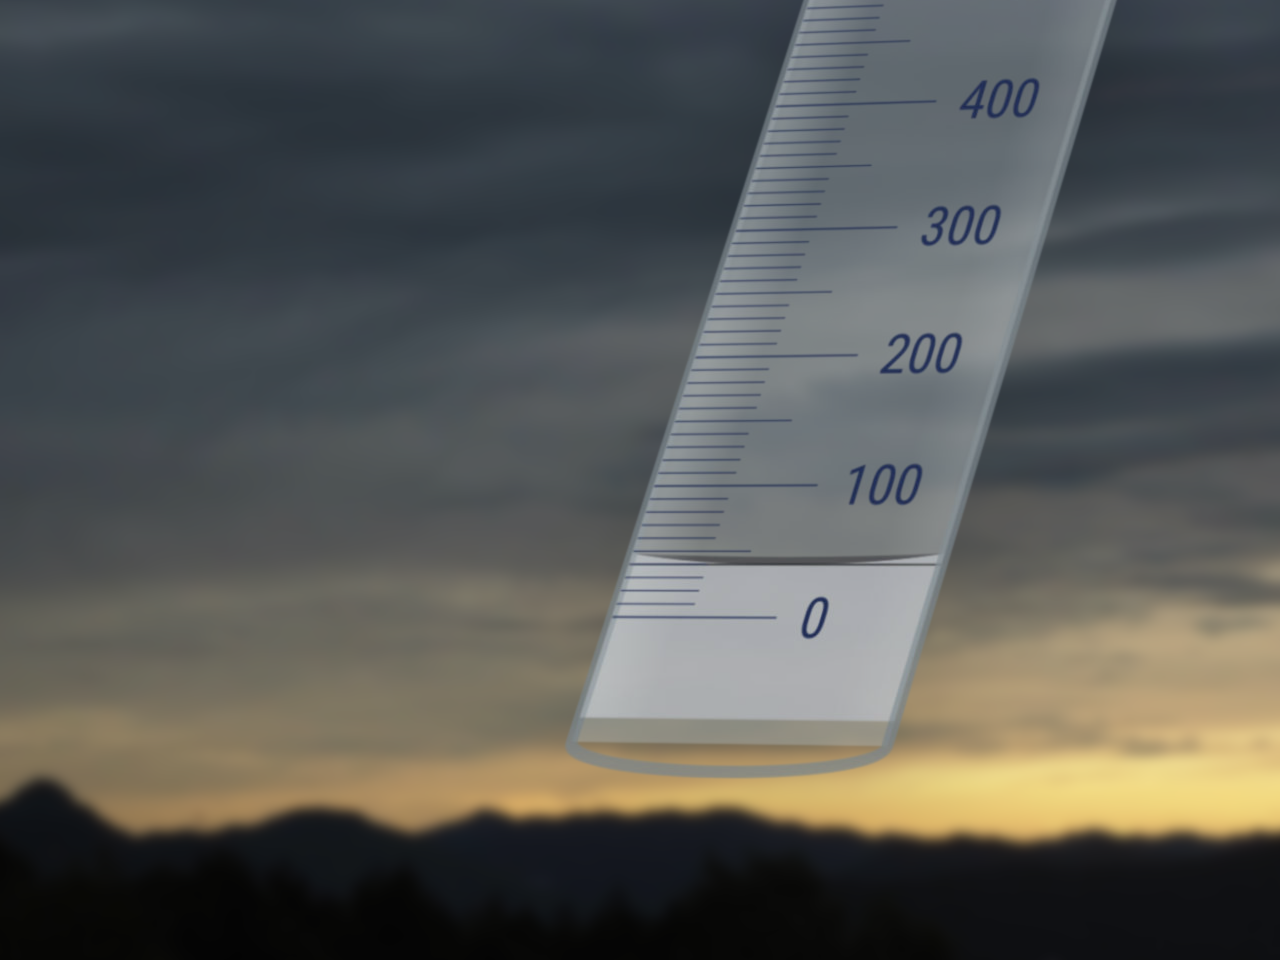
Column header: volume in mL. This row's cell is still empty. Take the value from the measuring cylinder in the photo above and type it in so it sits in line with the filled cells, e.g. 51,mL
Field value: 40,mL
